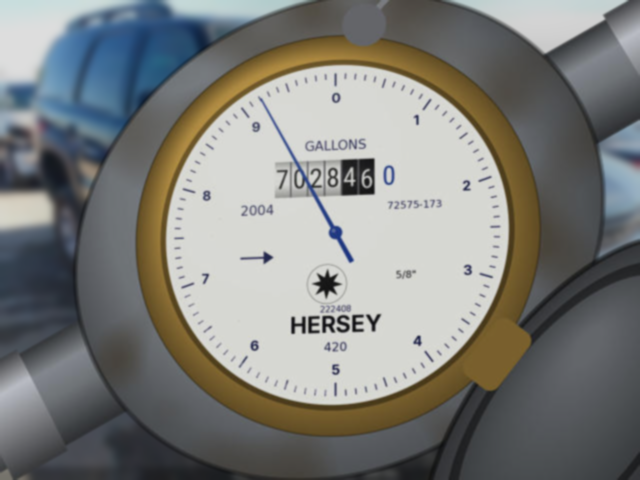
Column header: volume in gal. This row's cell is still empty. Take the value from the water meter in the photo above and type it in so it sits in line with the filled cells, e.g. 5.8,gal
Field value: 7028459.2,gal
